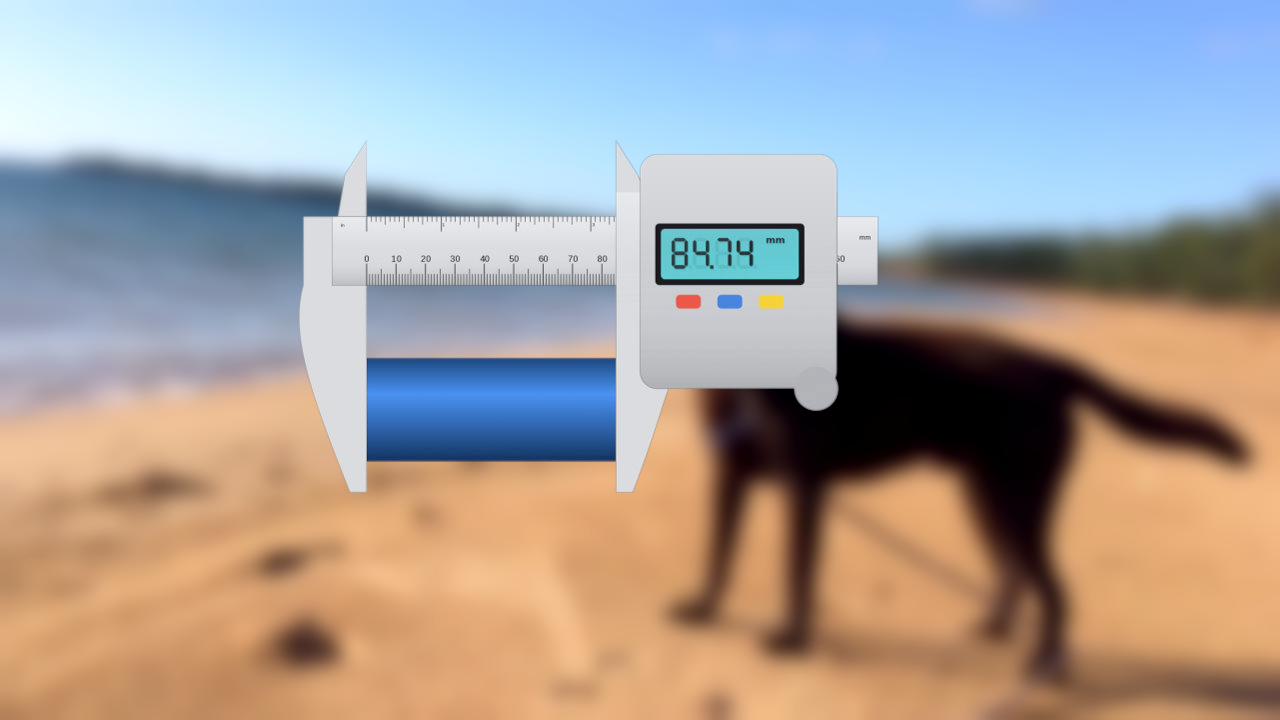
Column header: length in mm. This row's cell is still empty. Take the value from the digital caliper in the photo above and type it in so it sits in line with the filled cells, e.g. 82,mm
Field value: 84.74,mm
